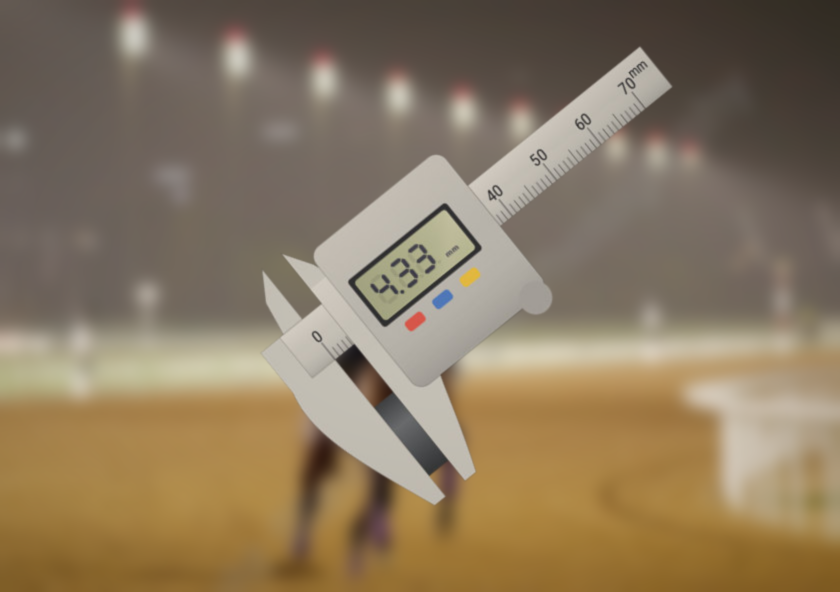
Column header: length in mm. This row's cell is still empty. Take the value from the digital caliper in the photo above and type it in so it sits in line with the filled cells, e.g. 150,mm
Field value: 4.33,mm
